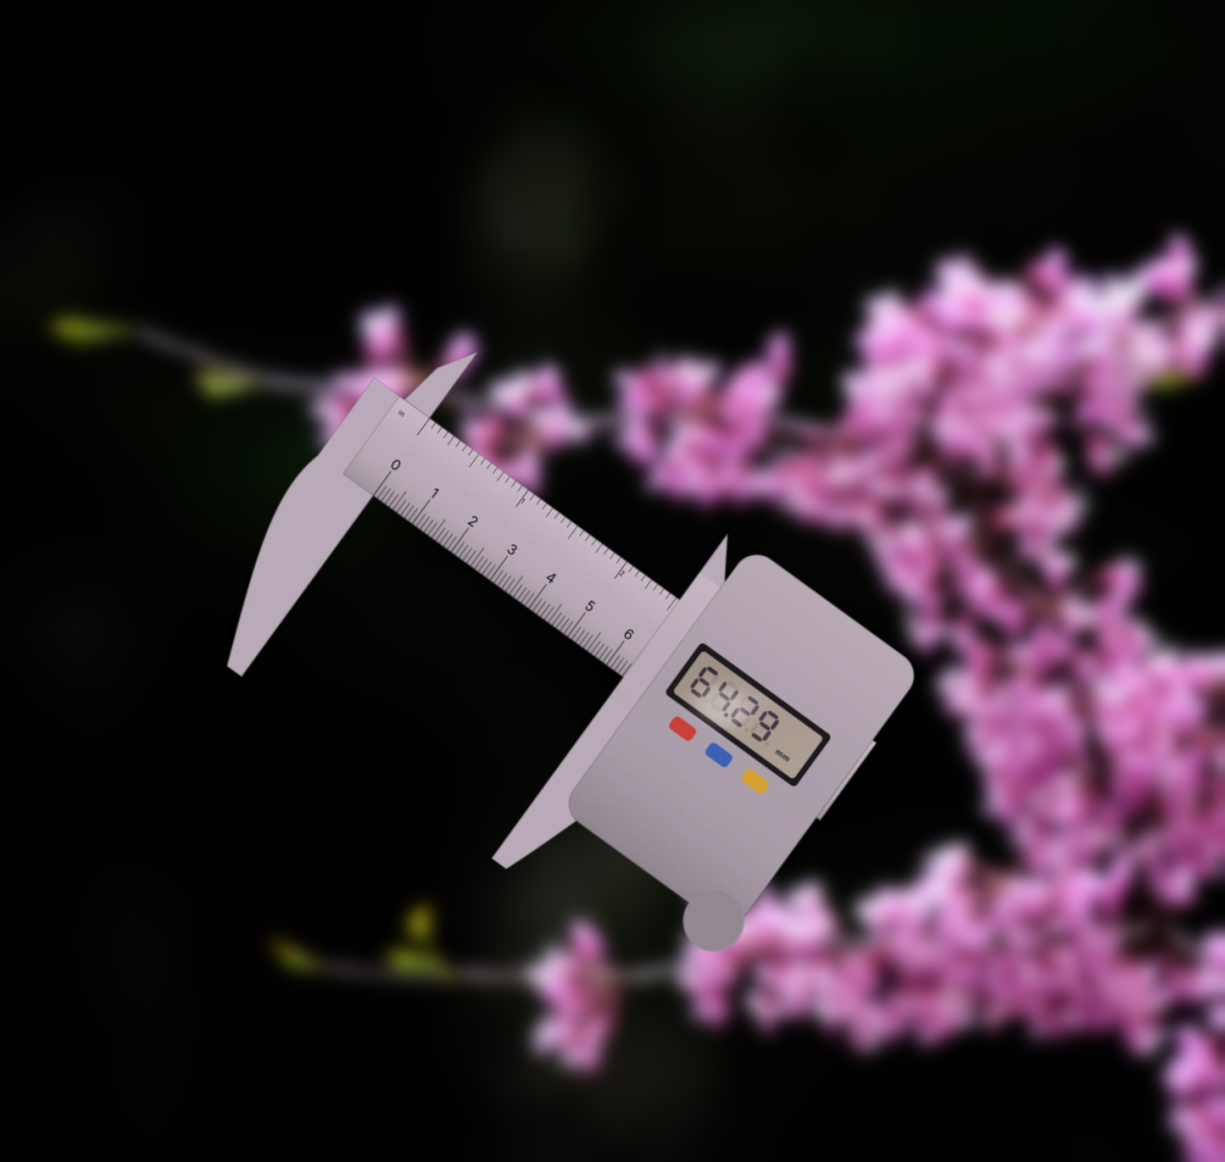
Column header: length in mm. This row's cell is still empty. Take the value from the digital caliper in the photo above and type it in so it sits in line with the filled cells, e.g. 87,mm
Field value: 64.29,mm
